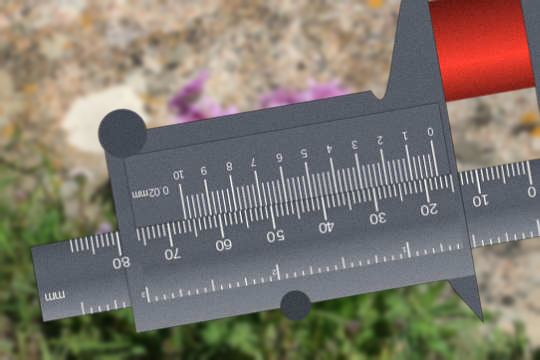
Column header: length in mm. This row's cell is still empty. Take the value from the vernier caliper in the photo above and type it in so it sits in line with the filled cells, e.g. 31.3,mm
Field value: 17.5,mm
